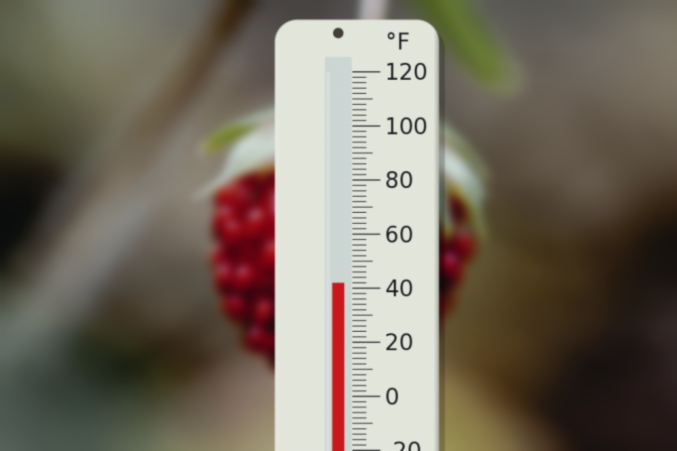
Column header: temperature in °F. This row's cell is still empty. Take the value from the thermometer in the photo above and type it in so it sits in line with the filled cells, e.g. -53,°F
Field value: 42,°F
